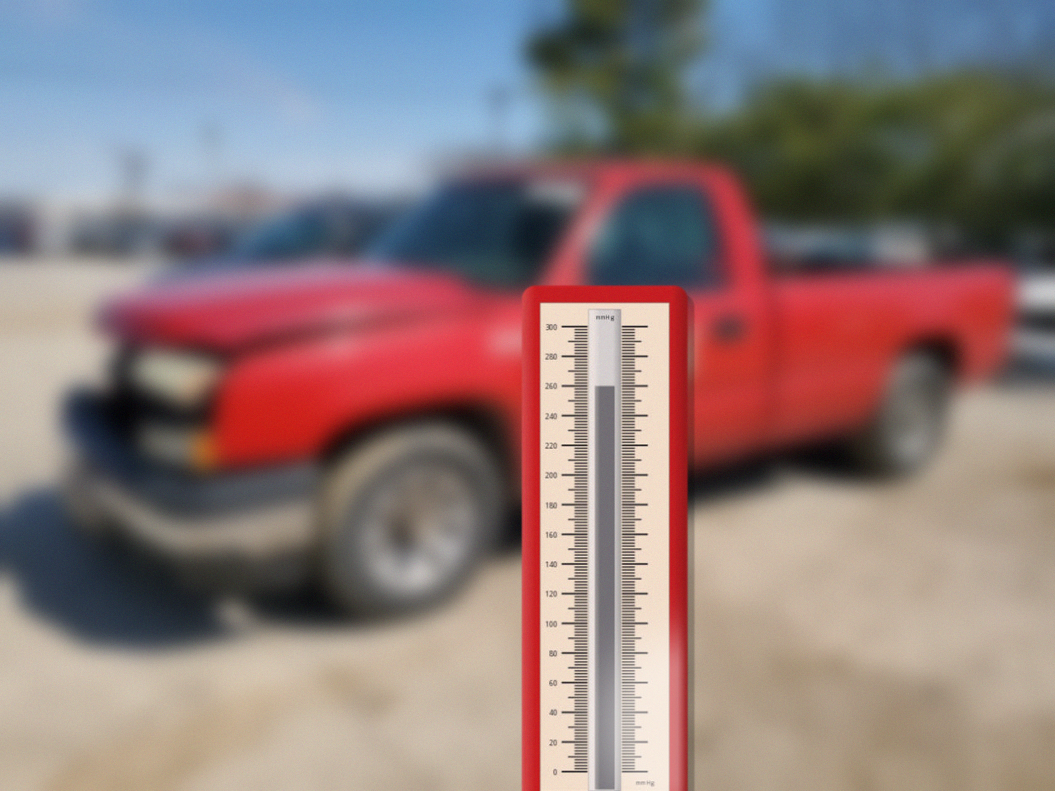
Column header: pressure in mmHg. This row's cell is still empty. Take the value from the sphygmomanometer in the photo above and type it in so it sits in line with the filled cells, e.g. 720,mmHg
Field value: 260,mmHg
